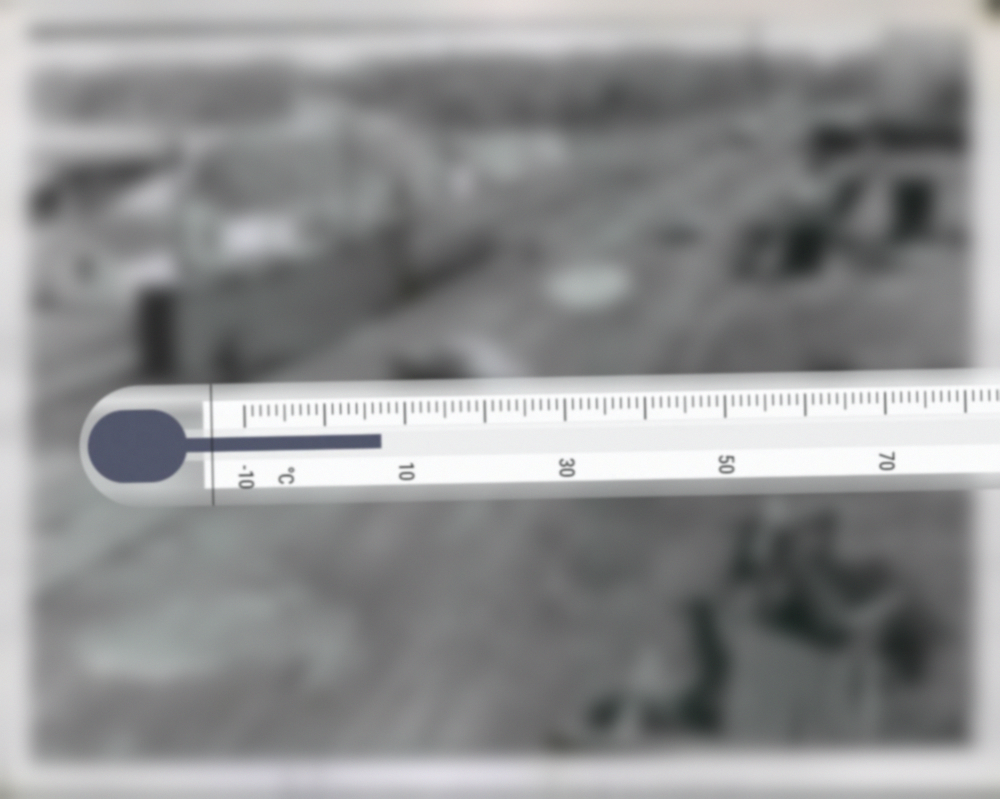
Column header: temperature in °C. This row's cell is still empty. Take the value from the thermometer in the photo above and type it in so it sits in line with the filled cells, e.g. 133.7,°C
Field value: 7,°C
